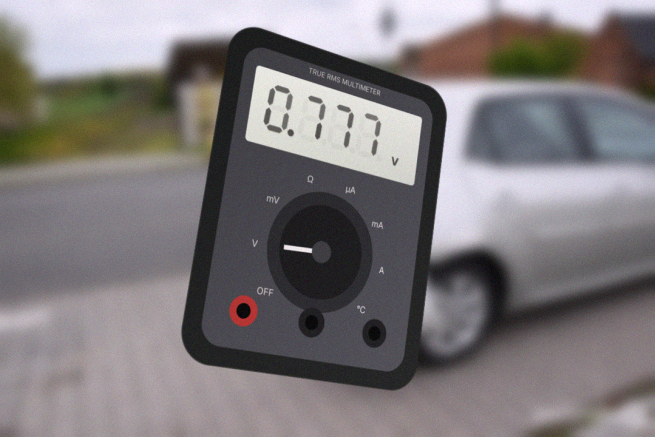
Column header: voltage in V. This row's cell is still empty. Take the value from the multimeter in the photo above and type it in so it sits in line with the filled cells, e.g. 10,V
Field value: 0.777,V
